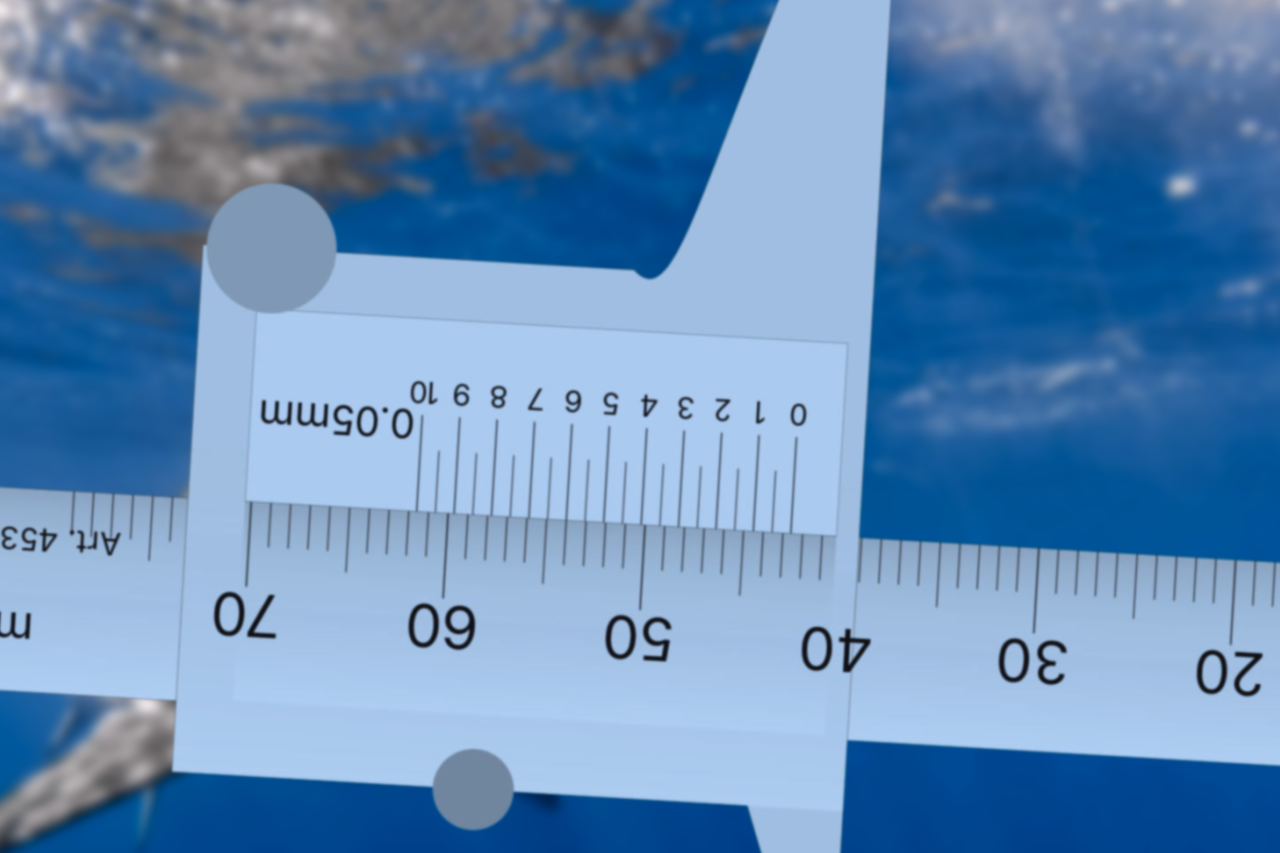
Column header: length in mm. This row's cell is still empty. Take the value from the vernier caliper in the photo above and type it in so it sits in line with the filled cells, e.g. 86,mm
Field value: 42.6,mm
